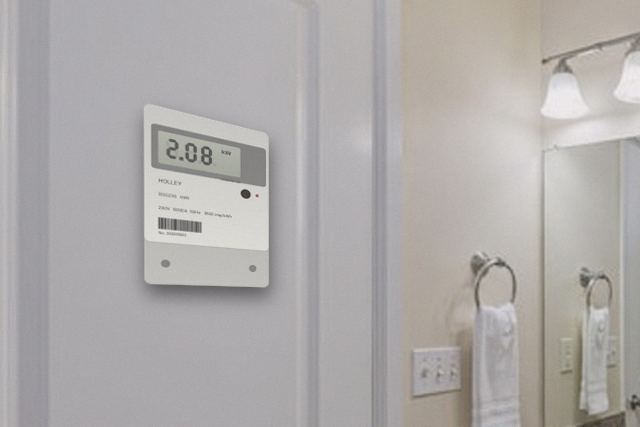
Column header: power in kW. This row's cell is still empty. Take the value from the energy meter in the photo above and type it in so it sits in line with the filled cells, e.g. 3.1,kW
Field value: 2.08,kW
